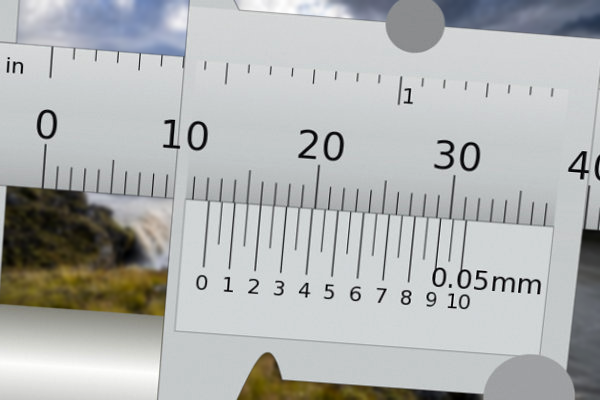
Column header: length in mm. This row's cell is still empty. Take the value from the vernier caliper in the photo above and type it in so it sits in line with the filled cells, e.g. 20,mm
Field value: 12.2,mm
